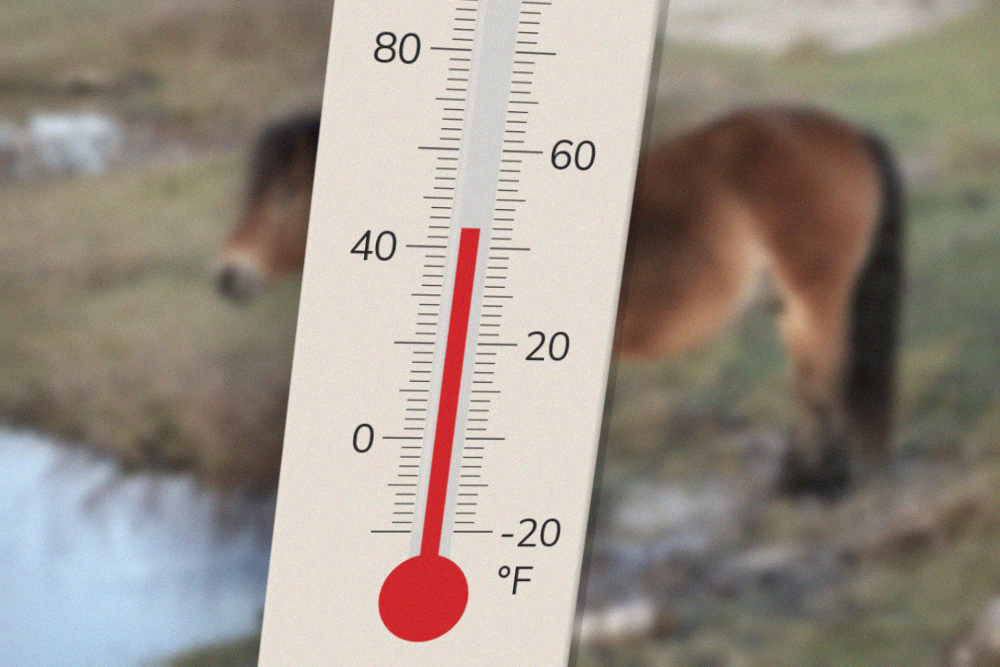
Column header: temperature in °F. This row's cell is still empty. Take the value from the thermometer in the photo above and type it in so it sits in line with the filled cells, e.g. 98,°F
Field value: 44,°F
